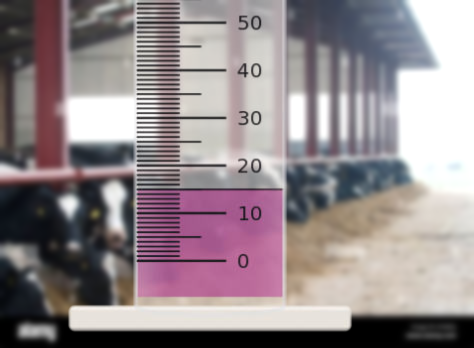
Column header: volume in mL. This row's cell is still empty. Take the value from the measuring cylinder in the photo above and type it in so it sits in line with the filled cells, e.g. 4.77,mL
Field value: 15,mL
